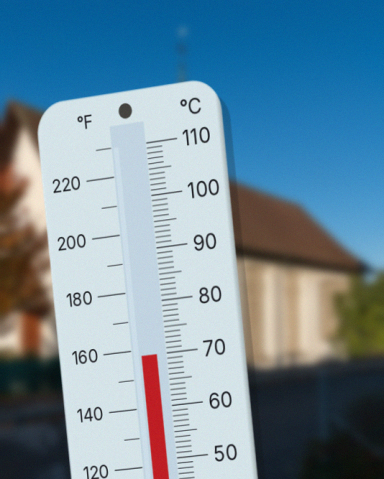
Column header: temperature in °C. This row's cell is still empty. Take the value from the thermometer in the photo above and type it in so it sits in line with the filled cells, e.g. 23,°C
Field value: 70,°C
